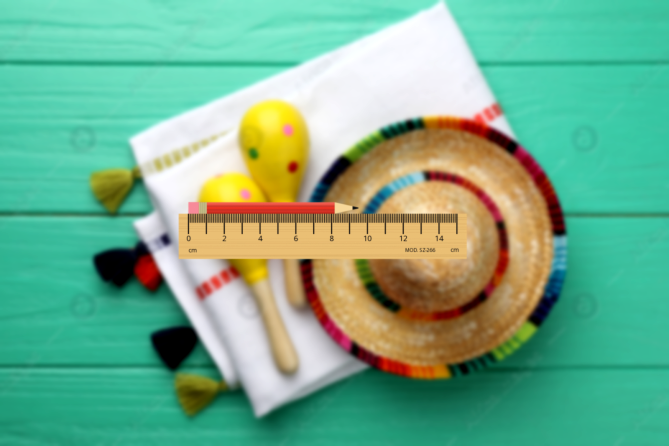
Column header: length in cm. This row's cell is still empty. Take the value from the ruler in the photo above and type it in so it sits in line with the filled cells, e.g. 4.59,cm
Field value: 9.5,cm
